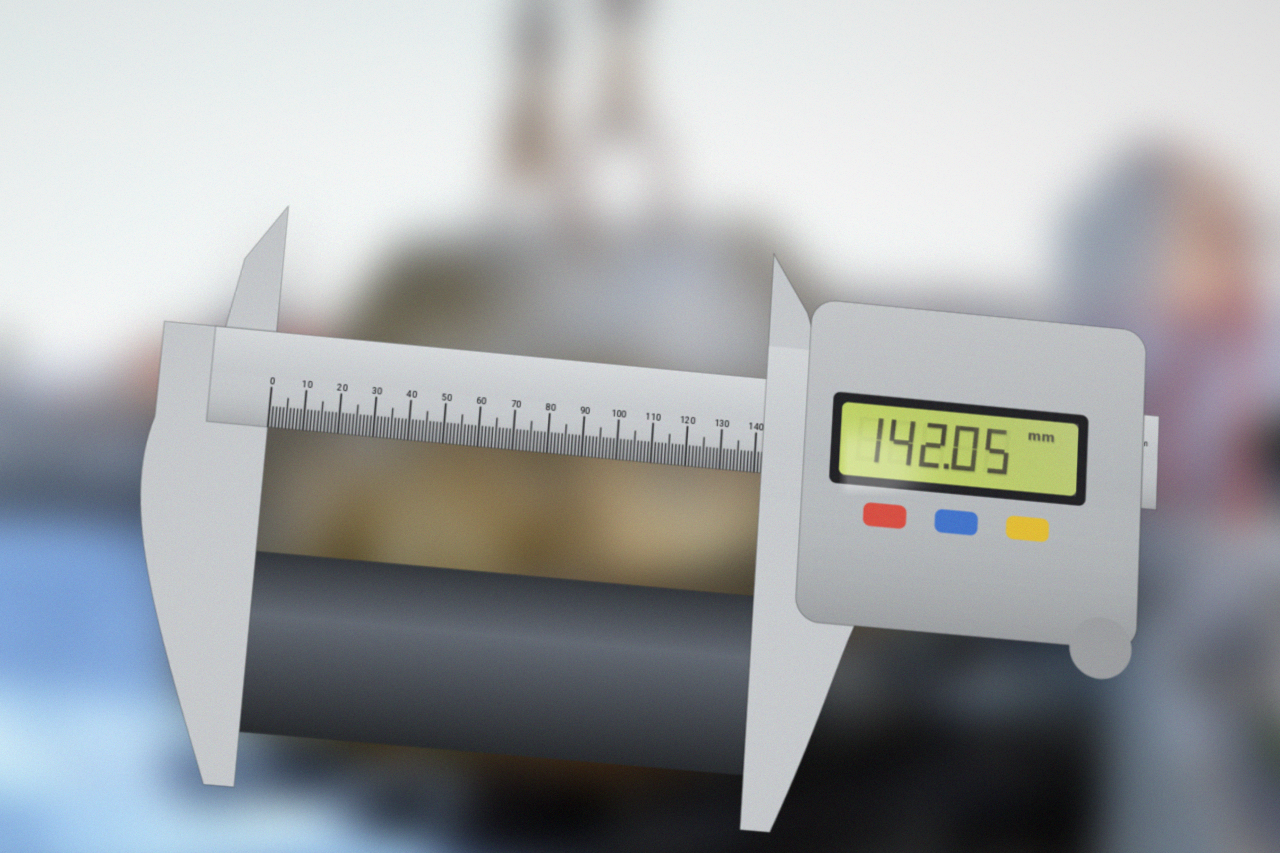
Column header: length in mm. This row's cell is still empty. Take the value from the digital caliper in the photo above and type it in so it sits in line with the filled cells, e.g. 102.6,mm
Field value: 142.05,mm
